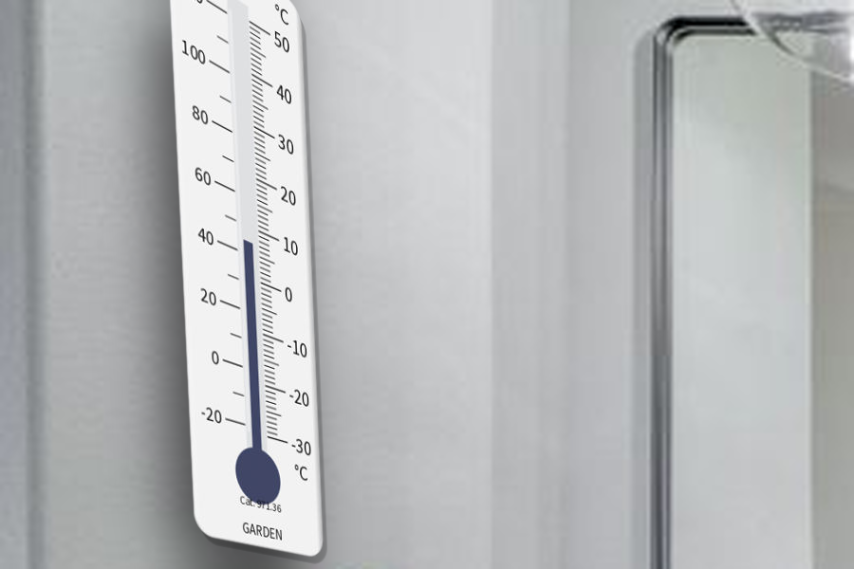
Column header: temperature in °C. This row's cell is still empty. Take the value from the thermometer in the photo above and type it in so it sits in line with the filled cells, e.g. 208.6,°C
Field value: 7,°C
